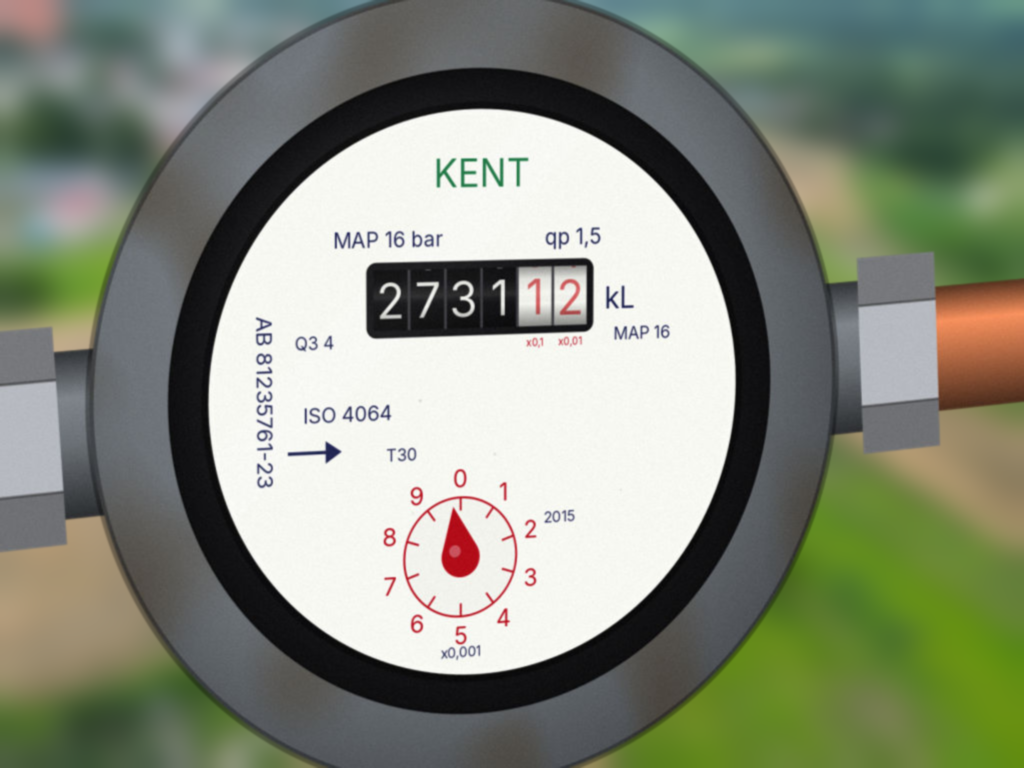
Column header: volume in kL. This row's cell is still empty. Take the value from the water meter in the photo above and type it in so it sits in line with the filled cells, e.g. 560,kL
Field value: 2731.119,kL
